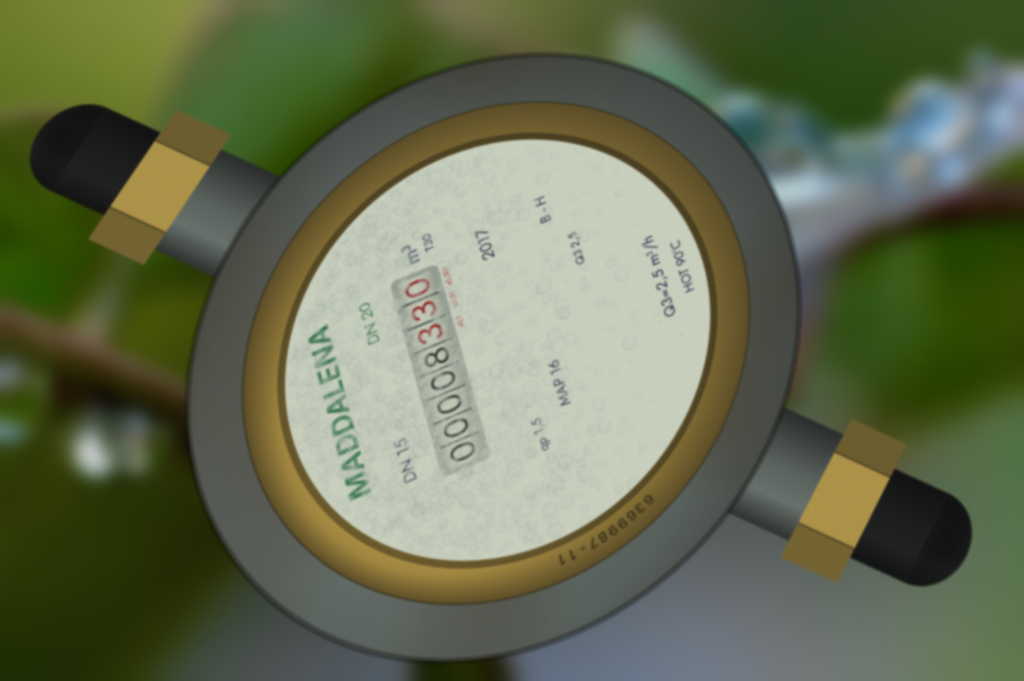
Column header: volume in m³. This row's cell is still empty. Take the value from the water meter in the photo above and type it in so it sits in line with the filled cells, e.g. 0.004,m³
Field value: 8.330,m³
